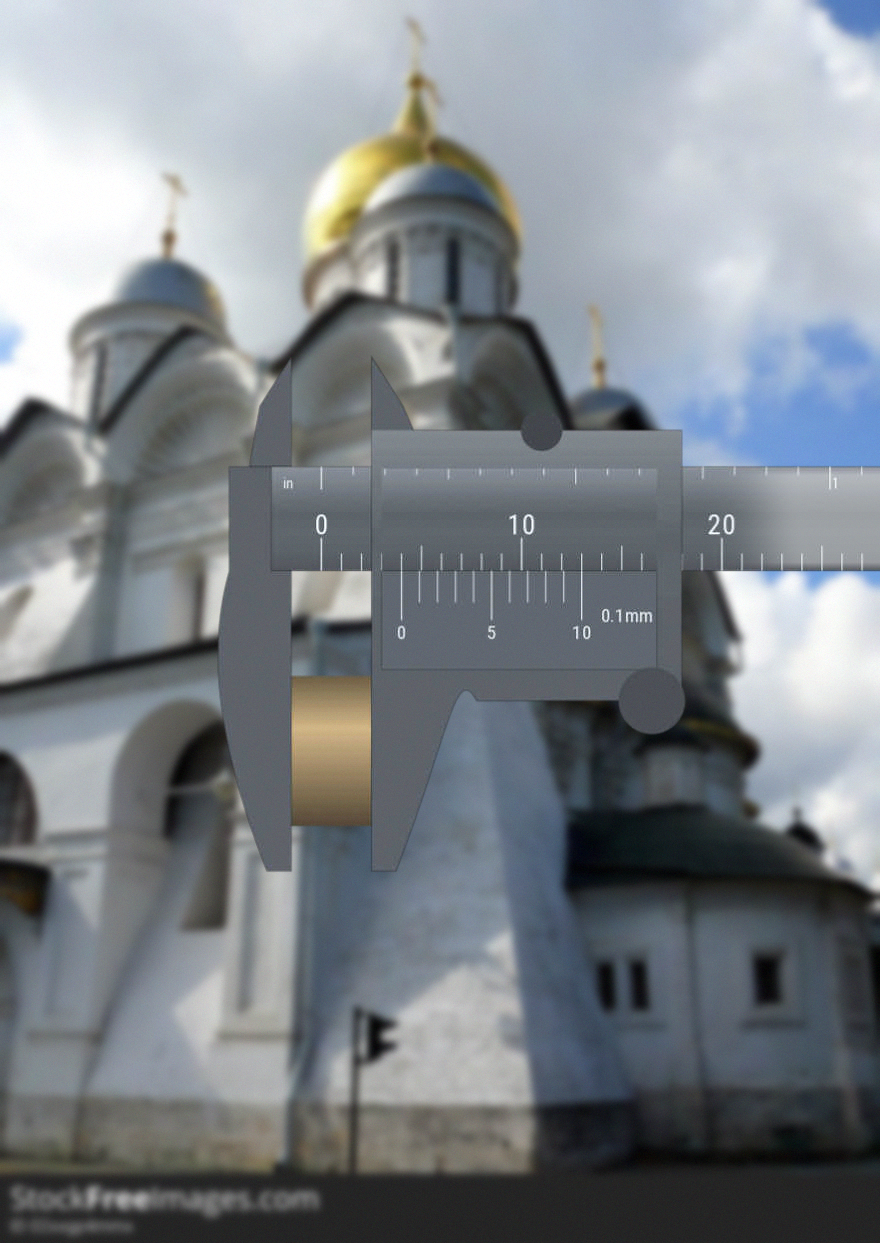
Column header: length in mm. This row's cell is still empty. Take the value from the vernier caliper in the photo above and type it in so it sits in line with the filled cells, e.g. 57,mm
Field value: 4.0,mm
